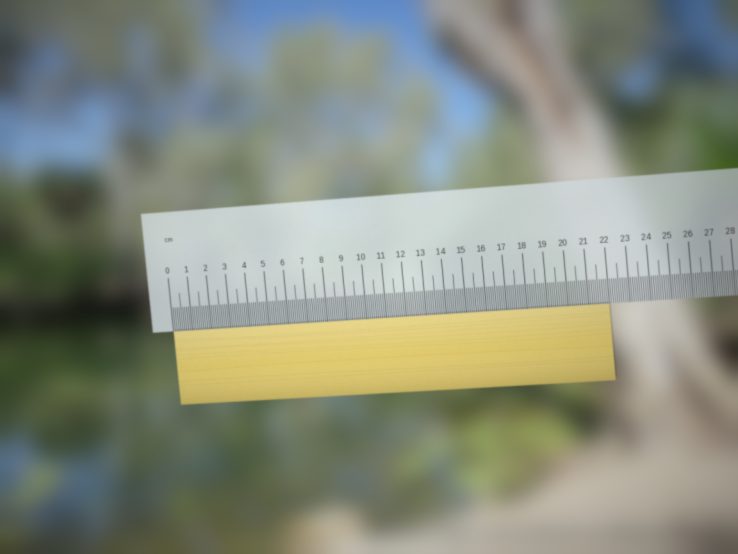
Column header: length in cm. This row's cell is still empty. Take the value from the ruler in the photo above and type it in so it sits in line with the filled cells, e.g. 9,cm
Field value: 22,cm
